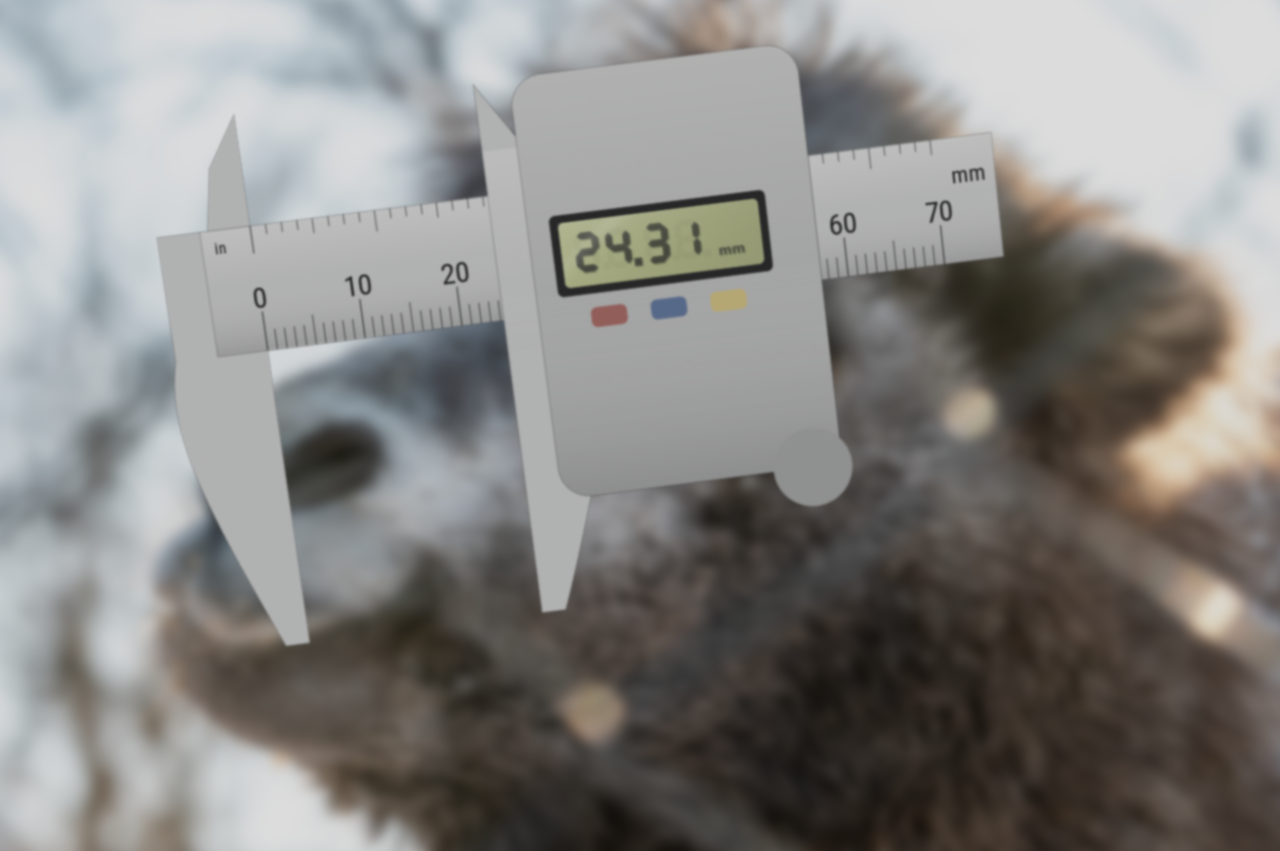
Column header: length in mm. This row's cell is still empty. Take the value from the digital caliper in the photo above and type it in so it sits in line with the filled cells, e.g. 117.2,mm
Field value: 24.31,mm
